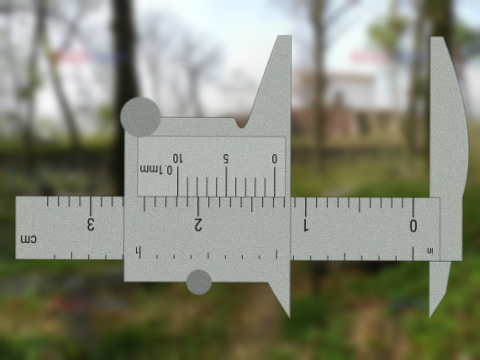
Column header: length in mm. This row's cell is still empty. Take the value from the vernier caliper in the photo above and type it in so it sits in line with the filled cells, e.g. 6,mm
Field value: 12.9,mm
